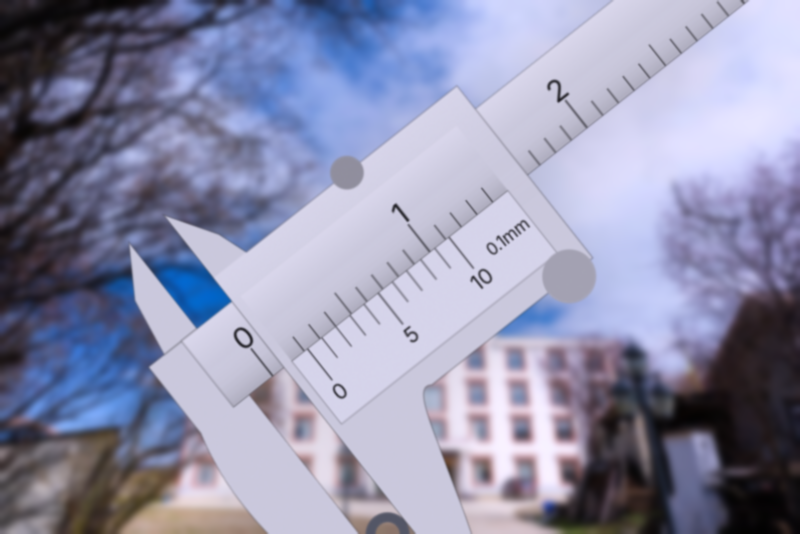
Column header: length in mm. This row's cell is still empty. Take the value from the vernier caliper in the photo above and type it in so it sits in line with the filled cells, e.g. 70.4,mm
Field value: 2.2,mm
